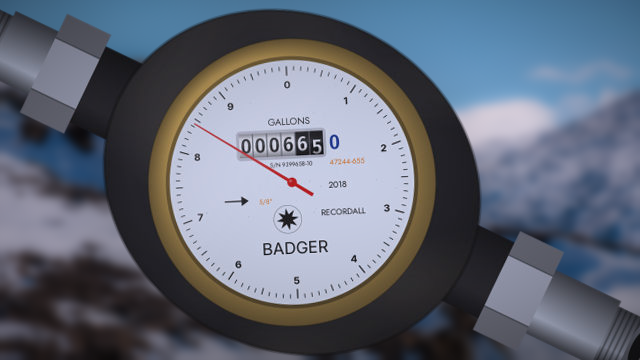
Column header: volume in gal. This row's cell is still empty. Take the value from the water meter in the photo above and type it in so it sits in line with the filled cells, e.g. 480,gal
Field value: 6648.4,gal
